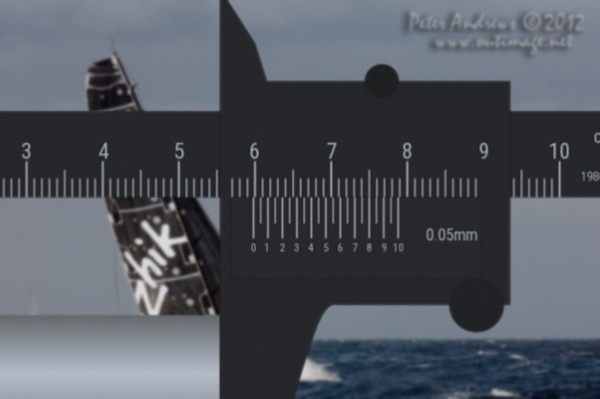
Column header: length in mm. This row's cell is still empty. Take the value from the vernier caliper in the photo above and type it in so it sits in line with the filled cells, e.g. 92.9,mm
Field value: 59.8,mm
